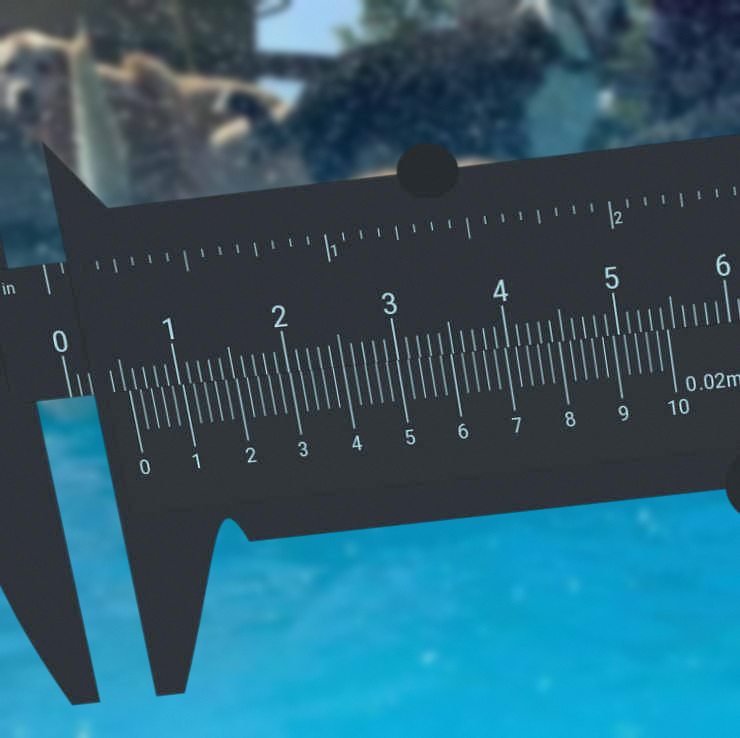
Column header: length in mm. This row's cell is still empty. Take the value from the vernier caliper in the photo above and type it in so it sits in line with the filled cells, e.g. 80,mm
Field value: 5.4,mm
